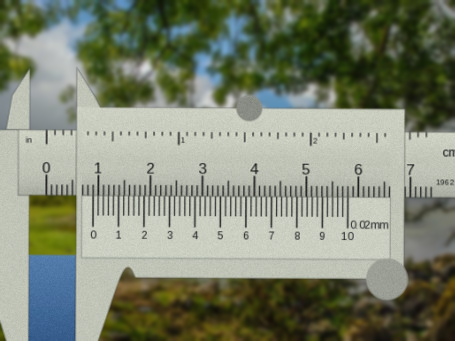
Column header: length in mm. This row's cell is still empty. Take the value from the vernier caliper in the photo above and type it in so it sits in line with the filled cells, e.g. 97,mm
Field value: 9.0,mm
